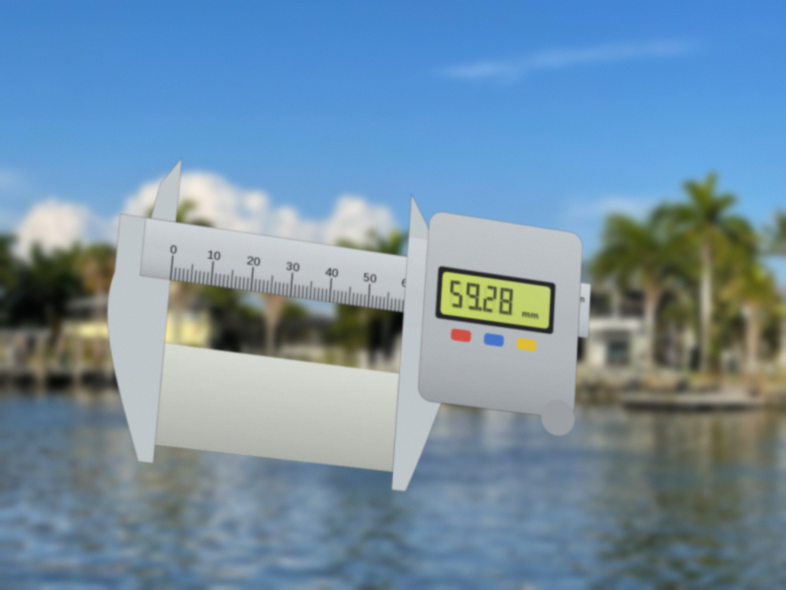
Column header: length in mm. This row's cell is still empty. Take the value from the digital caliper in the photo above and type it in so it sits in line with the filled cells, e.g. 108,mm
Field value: 59.28,mm
